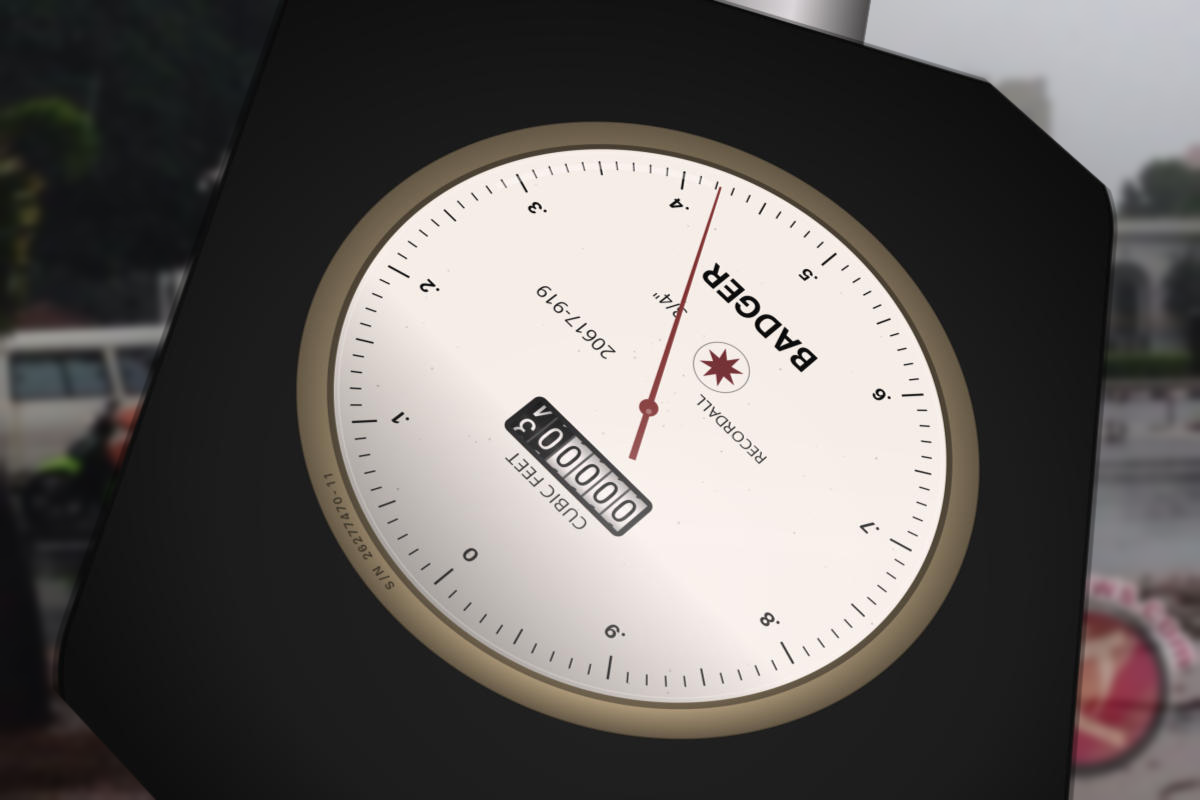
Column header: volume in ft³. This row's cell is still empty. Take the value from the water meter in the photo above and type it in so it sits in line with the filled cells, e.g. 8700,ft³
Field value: 3.42,ft³
